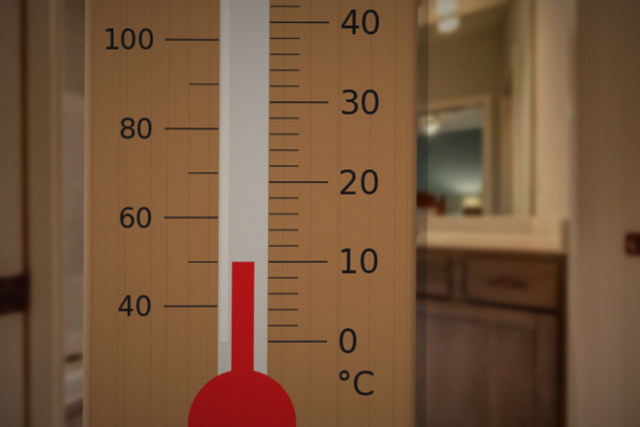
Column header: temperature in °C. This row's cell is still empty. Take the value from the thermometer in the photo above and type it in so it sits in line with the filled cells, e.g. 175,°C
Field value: 10,°C
